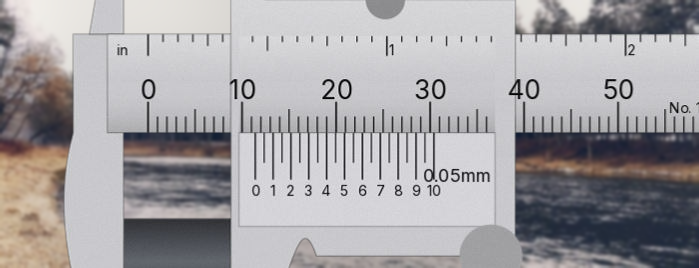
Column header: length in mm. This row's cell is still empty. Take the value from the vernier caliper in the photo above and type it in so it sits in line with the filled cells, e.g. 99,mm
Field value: 11.4,mm
